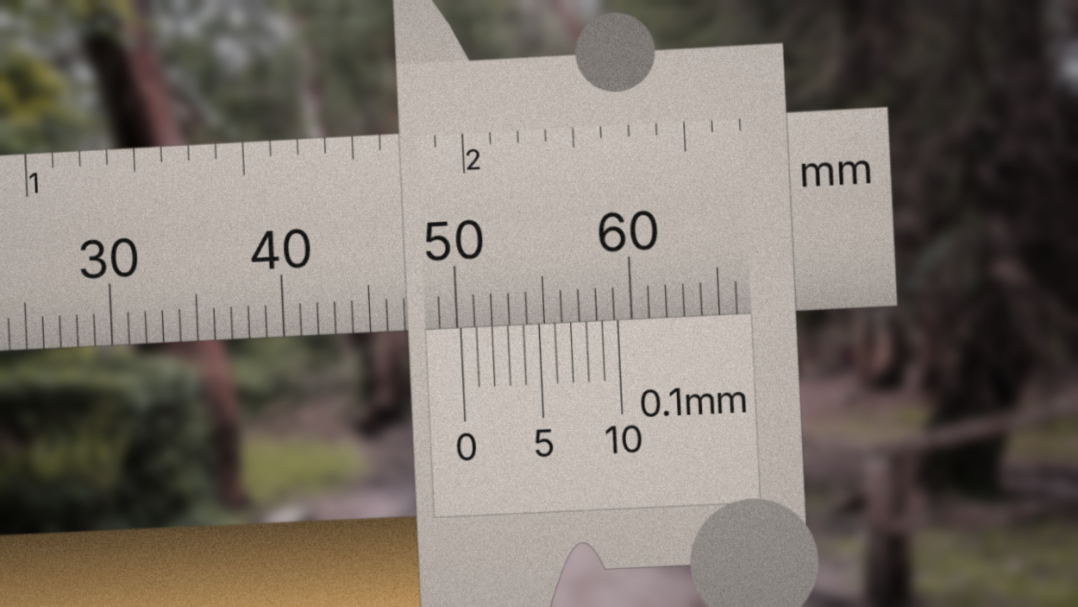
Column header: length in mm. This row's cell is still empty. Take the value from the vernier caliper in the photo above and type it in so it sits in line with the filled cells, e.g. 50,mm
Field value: 50.2,mm
